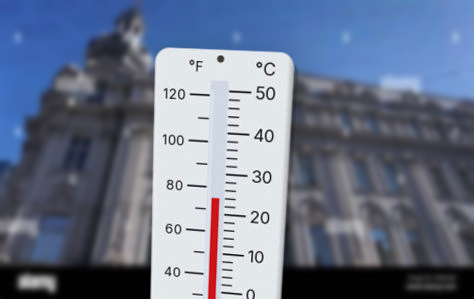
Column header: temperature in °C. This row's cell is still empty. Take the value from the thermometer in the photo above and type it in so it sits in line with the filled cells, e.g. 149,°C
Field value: 24,°C
